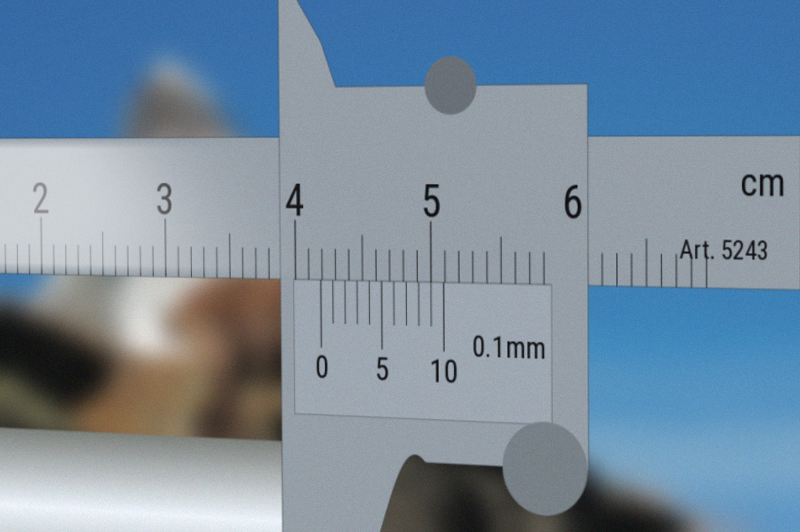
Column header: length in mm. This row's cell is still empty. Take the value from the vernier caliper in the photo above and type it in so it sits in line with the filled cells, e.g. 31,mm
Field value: 41.9,mm
